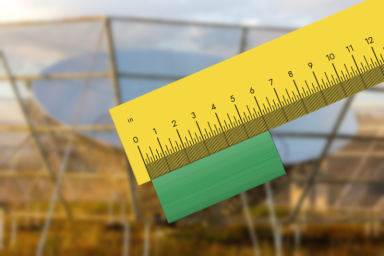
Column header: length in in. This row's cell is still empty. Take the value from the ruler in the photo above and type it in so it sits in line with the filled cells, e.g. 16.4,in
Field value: 6,in
